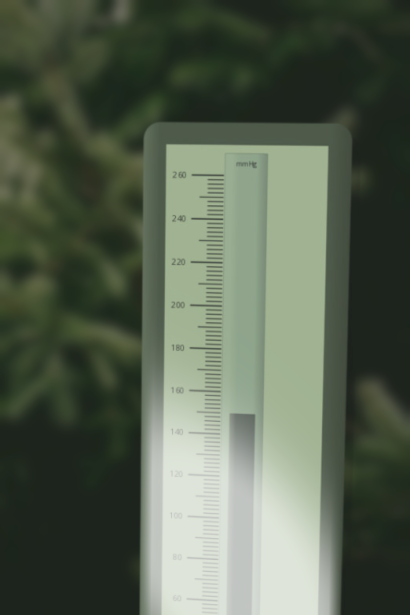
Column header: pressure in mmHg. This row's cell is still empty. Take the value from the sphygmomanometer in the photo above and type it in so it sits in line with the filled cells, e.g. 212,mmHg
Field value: 150,mmHg
